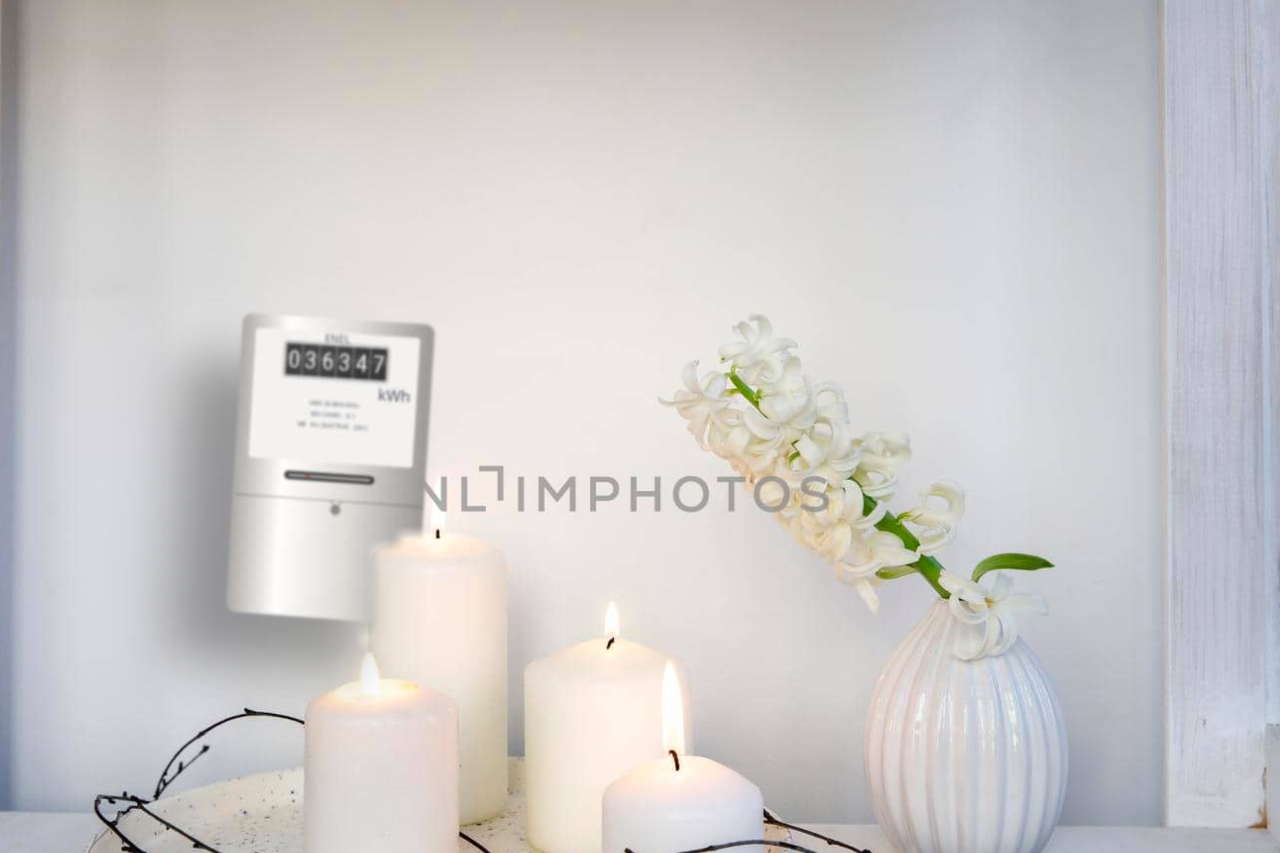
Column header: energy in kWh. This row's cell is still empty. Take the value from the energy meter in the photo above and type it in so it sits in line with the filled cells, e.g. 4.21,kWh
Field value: 36347,kWh
